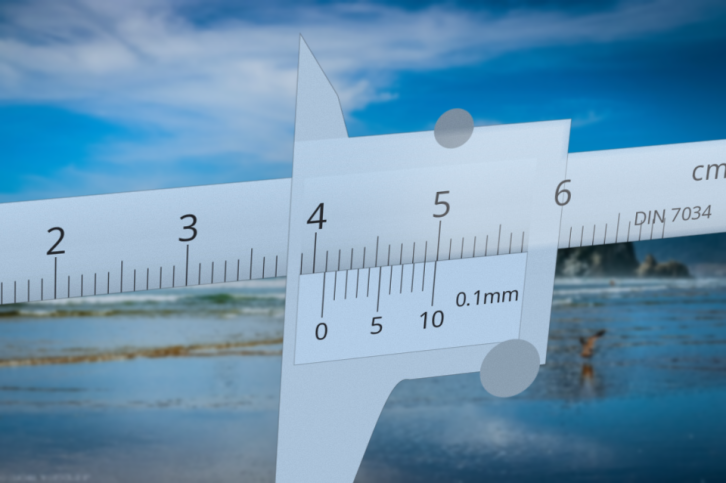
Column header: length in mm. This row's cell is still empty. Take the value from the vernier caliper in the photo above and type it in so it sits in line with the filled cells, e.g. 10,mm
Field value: 40.9,mm
